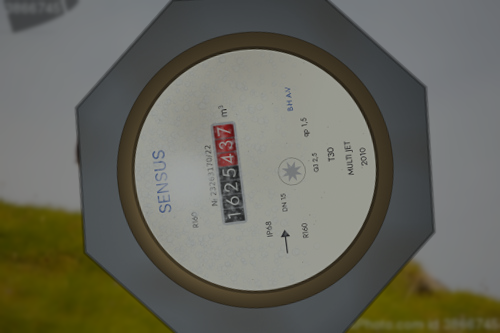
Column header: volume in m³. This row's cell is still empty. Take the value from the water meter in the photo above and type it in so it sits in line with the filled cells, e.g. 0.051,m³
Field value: 1625.437,m³
